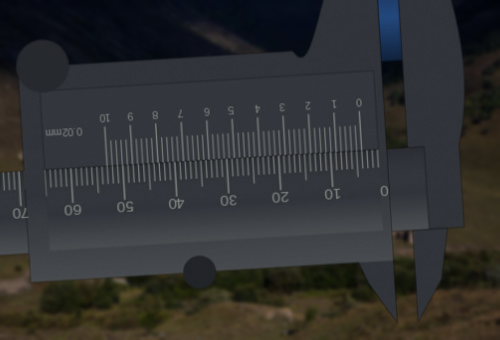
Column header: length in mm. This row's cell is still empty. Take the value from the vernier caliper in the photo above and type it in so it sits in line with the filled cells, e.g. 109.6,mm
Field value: 4.0,mm
